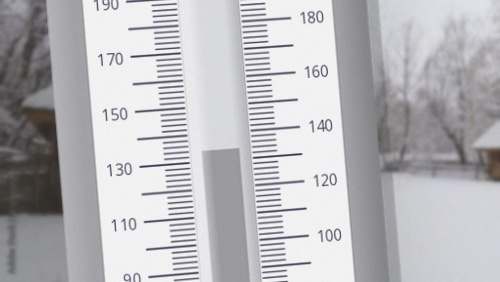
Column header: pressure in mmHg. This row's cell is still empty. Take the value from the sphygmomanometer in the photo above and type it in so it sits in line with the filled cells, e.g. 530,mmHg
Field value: 134,mmHg
